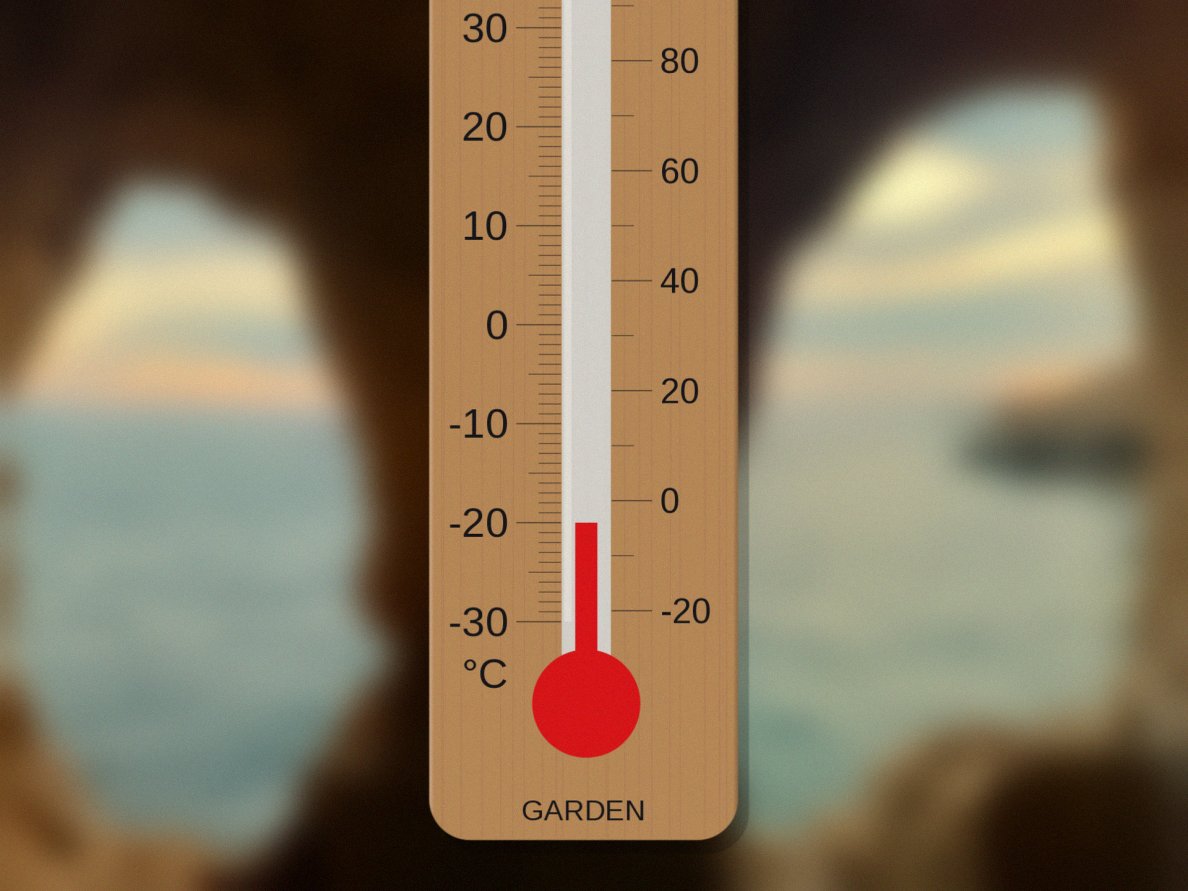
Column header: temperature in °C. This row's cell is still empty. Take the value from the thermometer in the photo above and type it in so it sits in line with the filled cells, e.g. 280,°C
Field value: -20,°C
